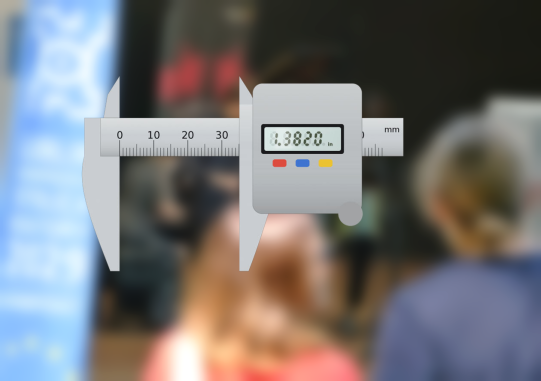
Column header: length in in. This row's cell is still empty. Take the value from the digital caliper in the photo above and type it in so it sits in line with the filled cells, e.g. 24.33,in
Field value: 1.3820,in
